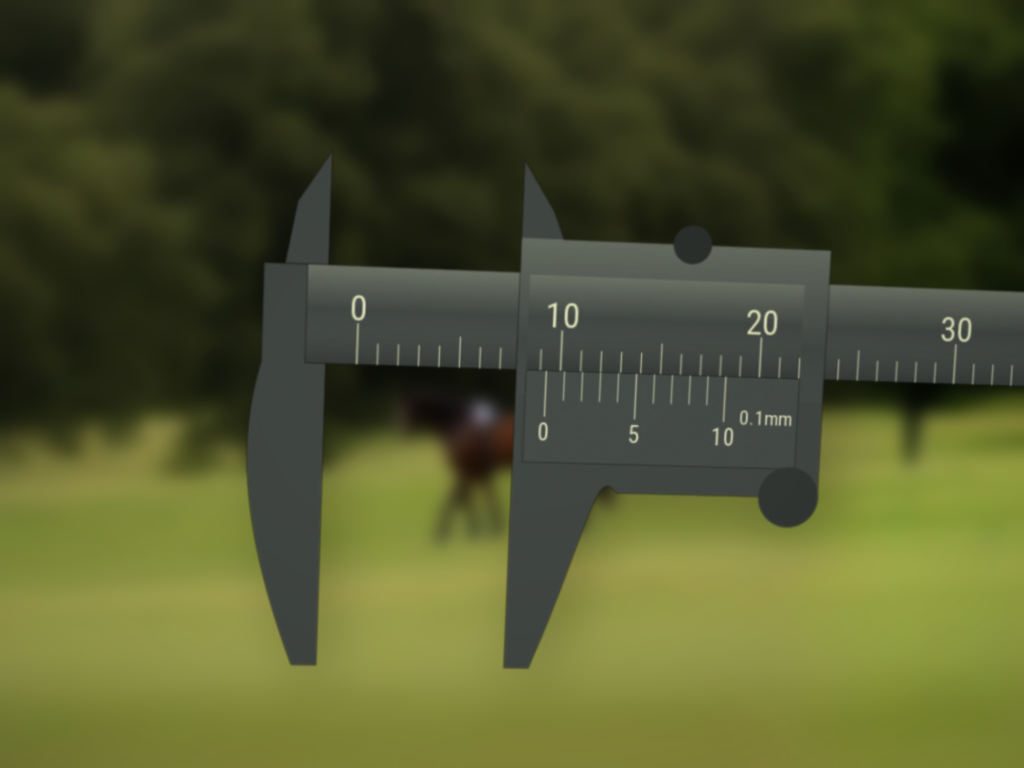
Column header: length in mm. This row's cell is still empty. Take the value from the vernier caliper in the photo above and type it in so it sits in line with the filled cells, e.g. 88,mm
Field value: 9.3,mm
